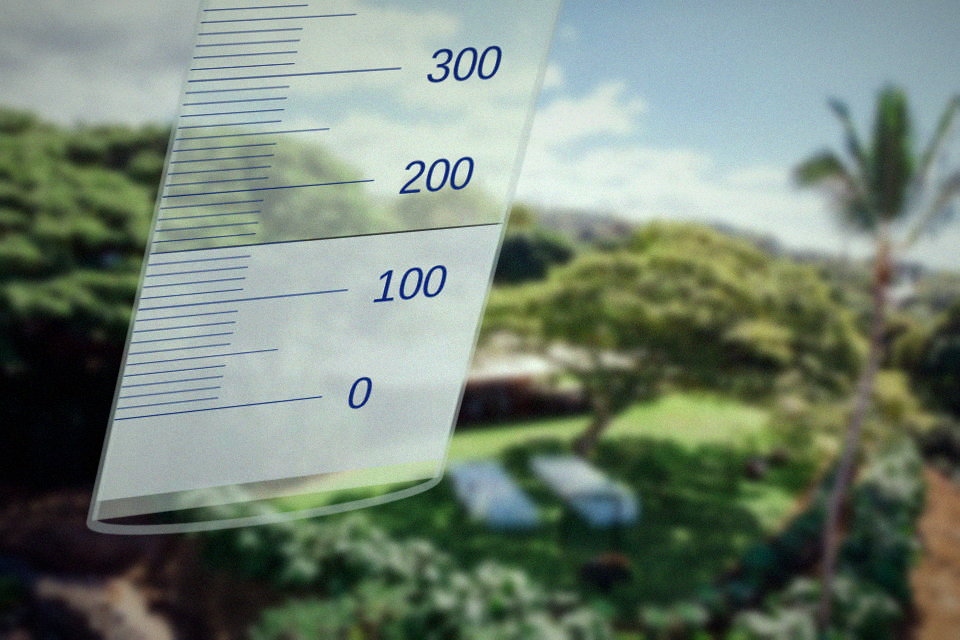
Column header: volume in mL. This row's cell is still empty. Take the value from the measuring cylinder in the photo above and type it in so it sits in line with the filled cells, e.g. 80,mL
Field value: 150,mL
